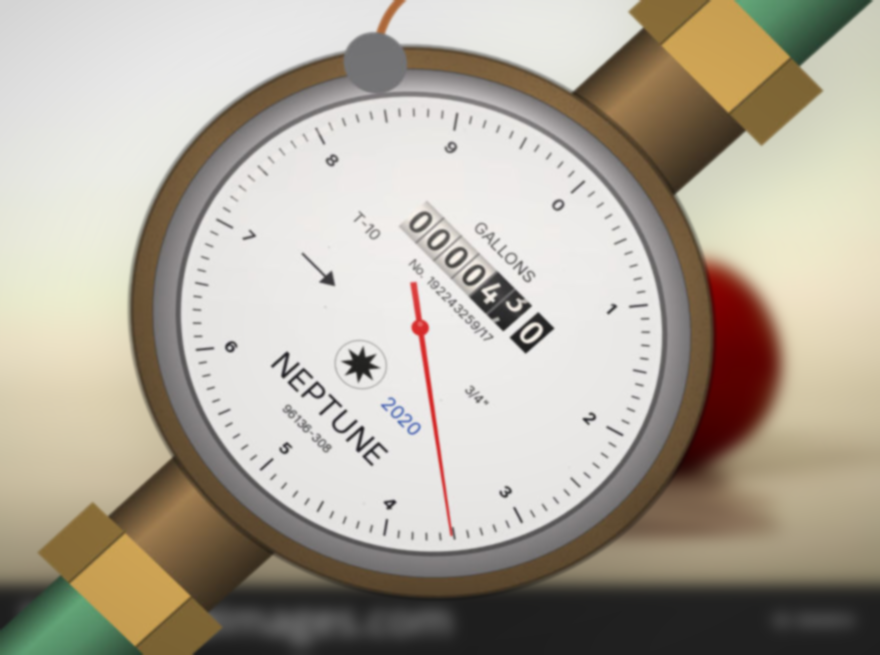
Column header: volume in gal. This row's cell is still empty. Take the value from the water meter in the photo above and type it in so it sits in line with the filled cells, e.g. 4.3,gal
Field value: 433.5,gal
